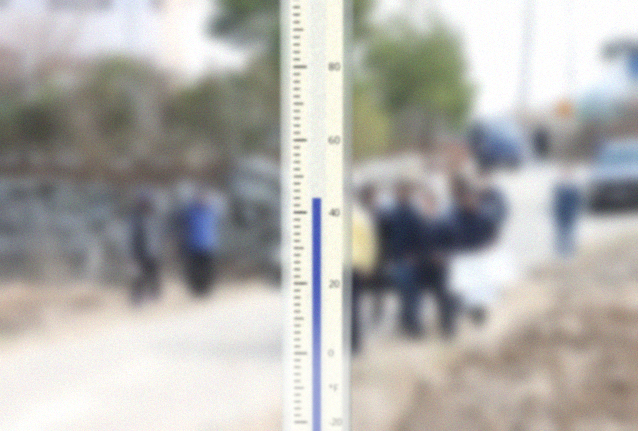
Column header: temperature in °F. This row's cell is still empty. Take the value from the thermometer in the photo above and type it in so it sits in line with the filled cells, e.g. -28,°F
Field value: 44,°F
